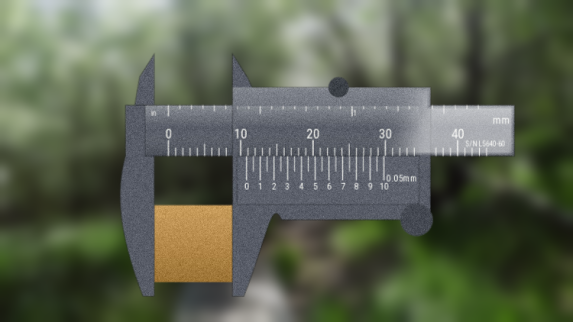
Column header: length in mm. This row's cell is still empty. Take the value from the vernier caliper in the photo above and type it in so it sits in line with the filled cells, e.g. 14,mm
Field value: 10.8,mm
